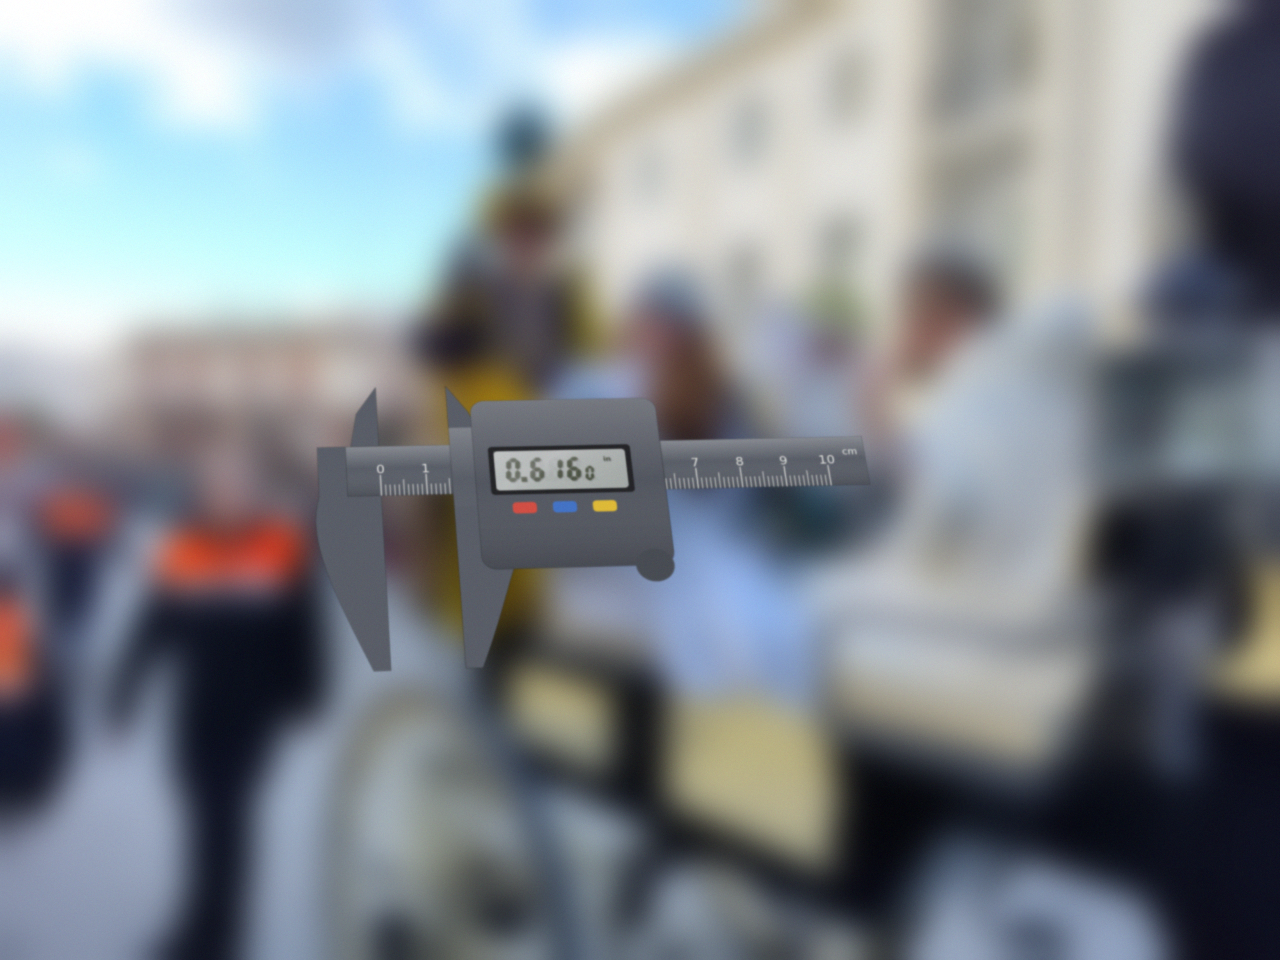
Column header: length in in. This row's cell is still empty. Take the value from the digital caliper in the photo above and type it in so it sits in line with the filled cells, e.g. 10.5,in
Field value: 0.6160,in
